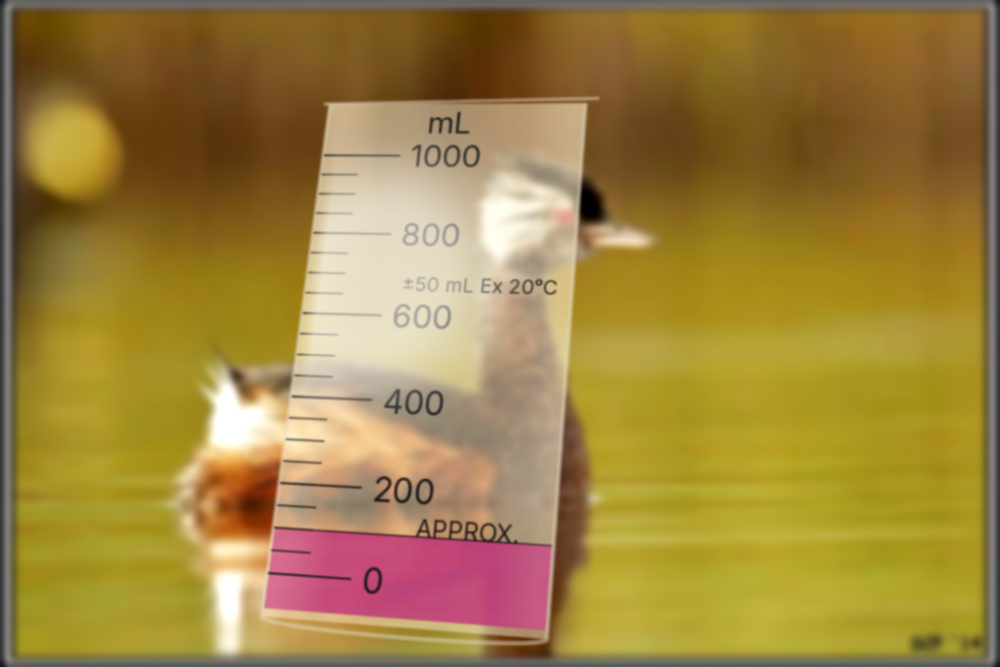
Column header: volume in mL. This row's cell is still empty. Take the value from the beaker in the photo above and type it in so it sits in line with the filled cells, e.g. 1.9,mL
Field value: 100,mL
